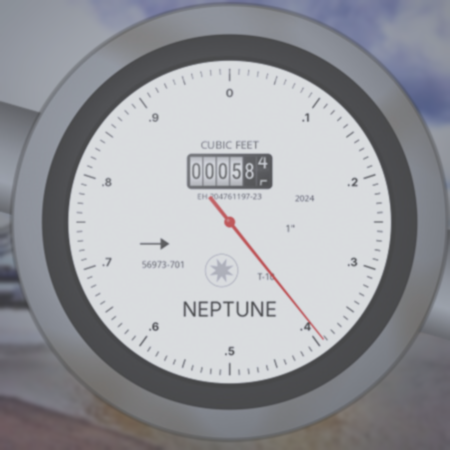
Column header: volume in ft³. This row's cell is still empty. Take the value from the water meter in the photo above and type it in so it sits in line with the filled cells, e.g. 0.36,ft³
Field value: 584.39,ft³
